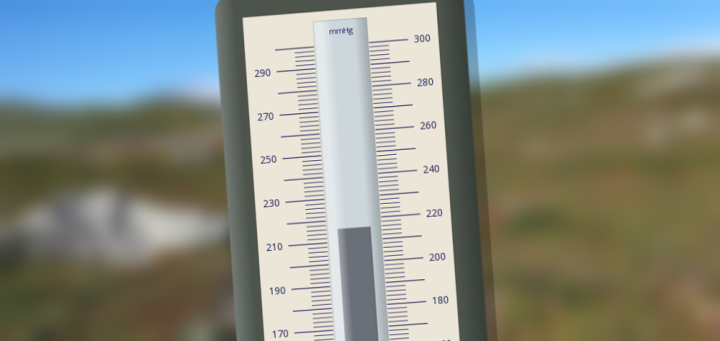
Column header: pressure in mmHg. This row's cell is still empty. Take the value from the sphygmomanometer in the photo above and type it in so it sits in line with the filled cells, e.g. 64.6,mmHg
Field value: 216,mmHg
